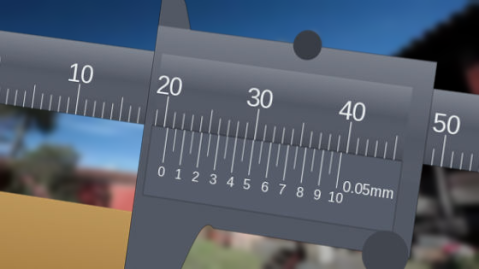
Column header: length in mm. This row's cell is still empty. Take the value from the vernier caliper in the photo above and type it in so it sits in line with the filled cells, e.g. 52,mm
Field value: 20.4,mm
